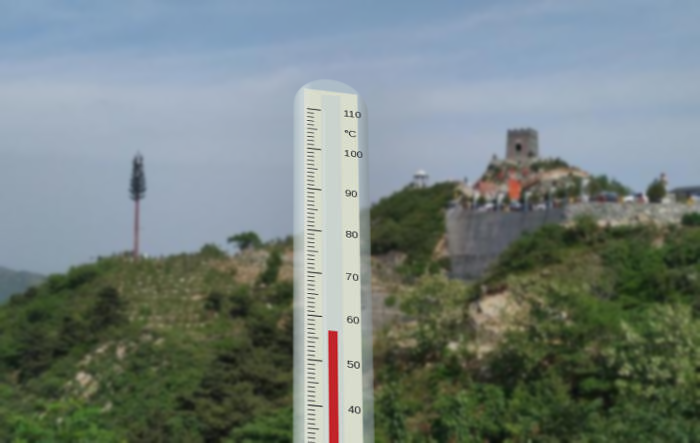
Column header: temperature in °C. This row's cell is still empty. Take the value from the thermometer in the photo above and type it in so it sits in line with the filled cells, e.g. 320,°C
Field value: 57,°C
